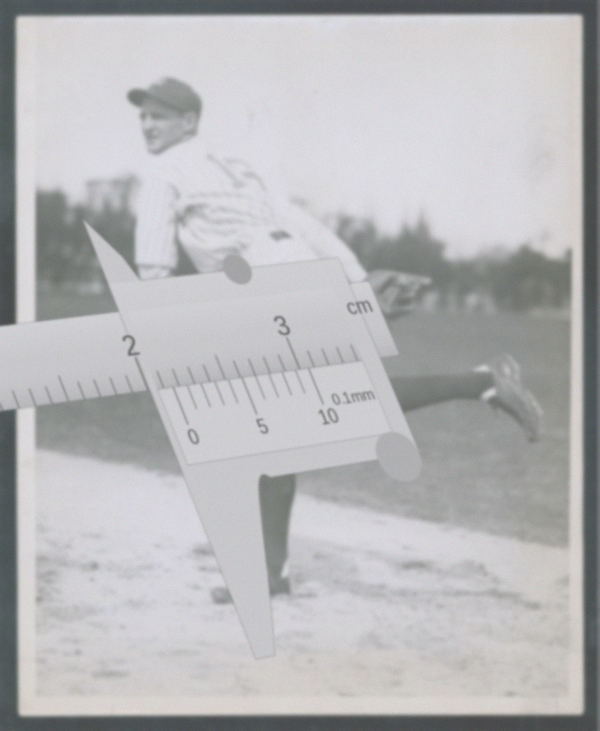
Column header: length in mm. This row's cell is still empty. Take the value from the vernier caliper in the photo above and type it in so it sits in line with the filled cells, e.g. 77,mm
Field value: 21.6,mm
